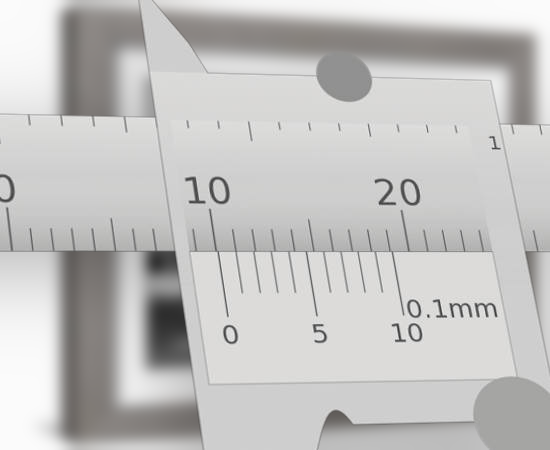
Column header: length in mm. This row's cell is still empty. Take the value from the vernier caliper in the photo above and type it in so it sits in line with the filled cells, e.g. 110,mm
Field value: 10.1,mm
